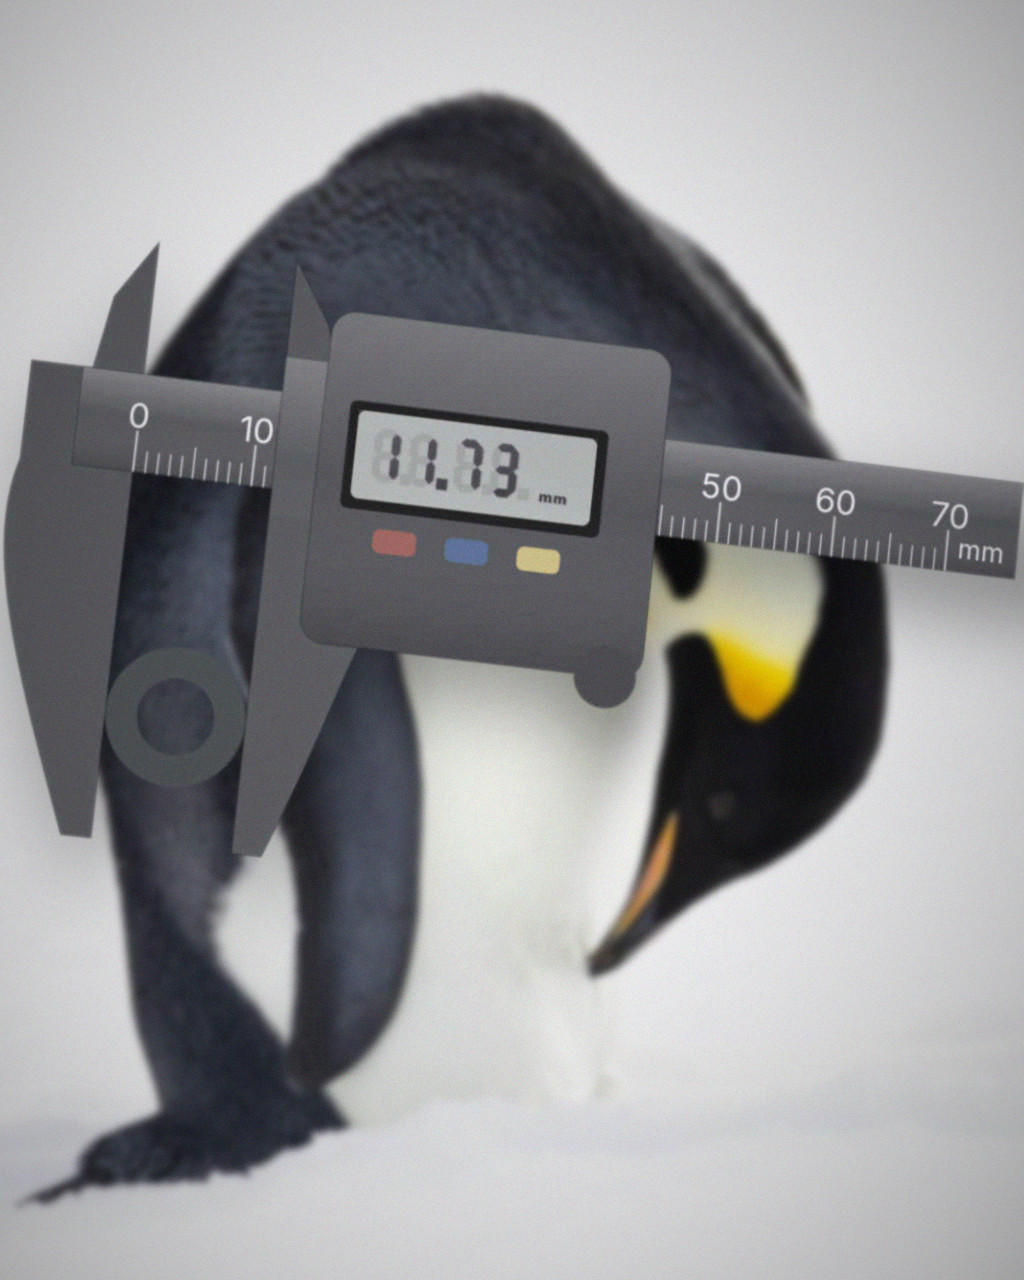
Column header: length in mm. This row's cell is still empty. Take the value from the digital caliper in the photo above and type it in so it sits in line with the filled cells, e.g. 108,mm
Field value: 11.73,mm
